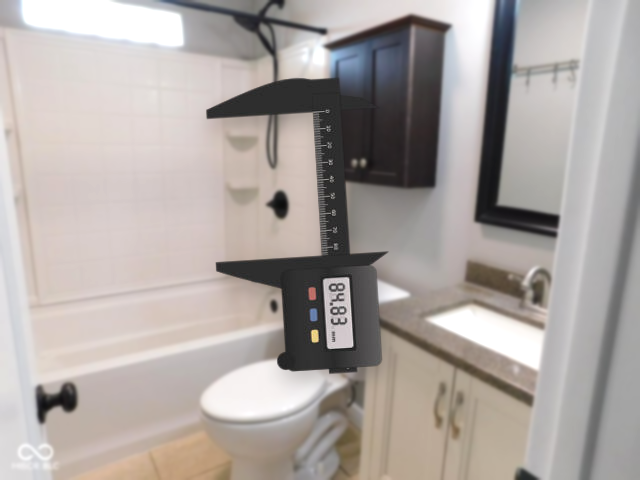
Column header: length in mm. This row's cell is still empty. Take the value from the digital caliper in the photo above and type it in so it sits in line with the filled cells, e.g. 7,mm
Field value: 84.83,mm
